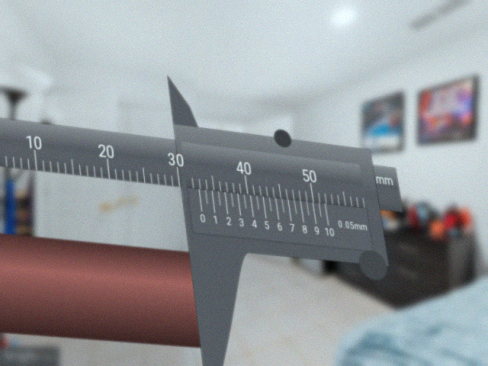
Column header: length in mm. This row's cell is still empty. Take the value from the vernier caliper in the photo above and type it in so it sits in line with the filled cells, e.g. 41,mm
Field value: 32.8,mm
